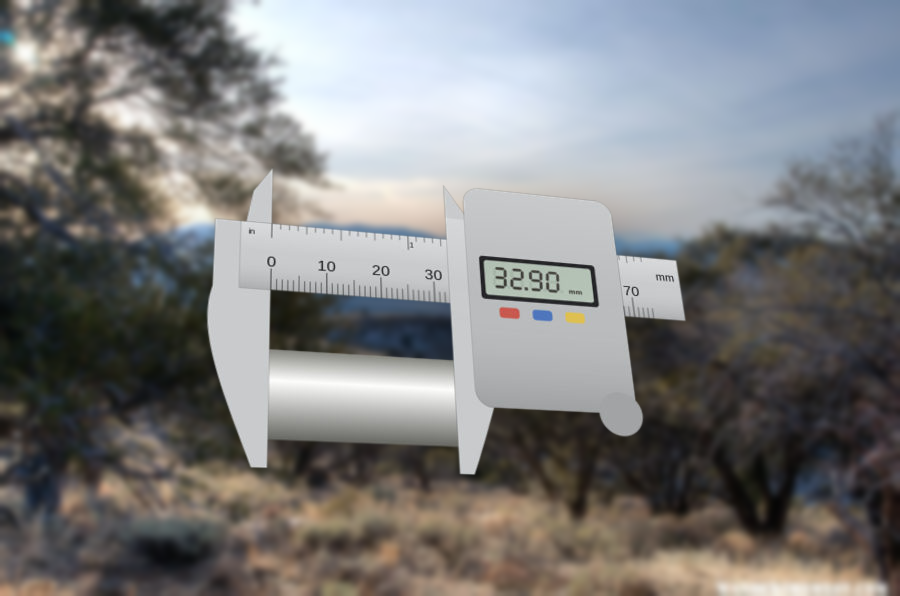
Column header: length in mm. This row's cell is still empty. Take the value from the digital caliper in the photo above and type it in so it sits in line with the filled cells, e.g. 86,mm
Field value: 32.90,mm
